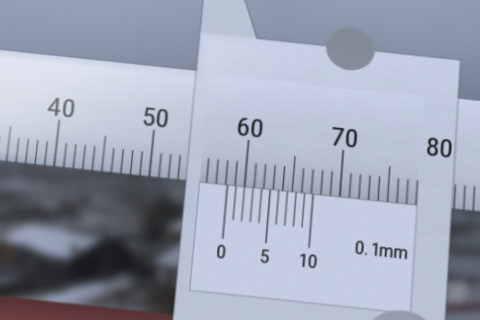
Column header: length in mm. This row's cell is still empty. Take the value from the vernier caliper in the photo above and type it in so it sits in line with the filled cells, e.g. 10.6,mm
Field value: 58.2,mm
